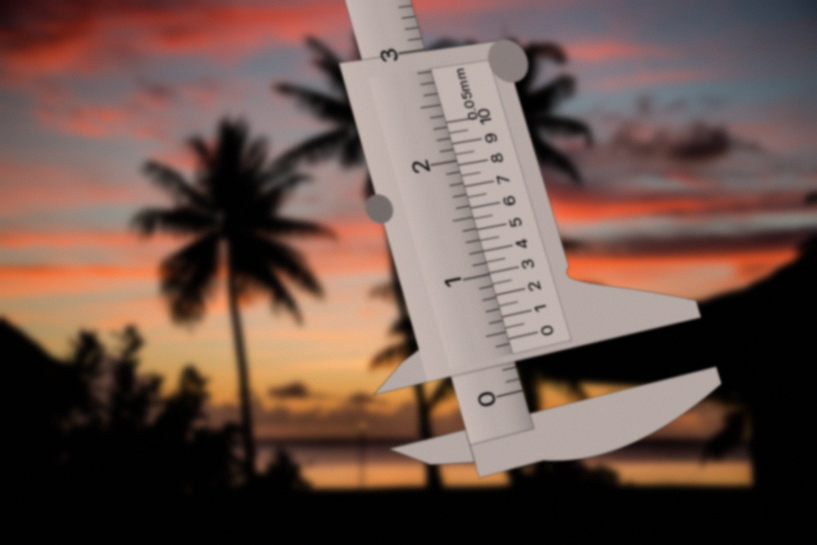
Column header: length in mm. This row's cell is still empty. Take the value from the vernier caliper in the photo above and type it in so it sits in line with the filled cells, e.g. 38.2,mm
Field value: 4.4,mm
